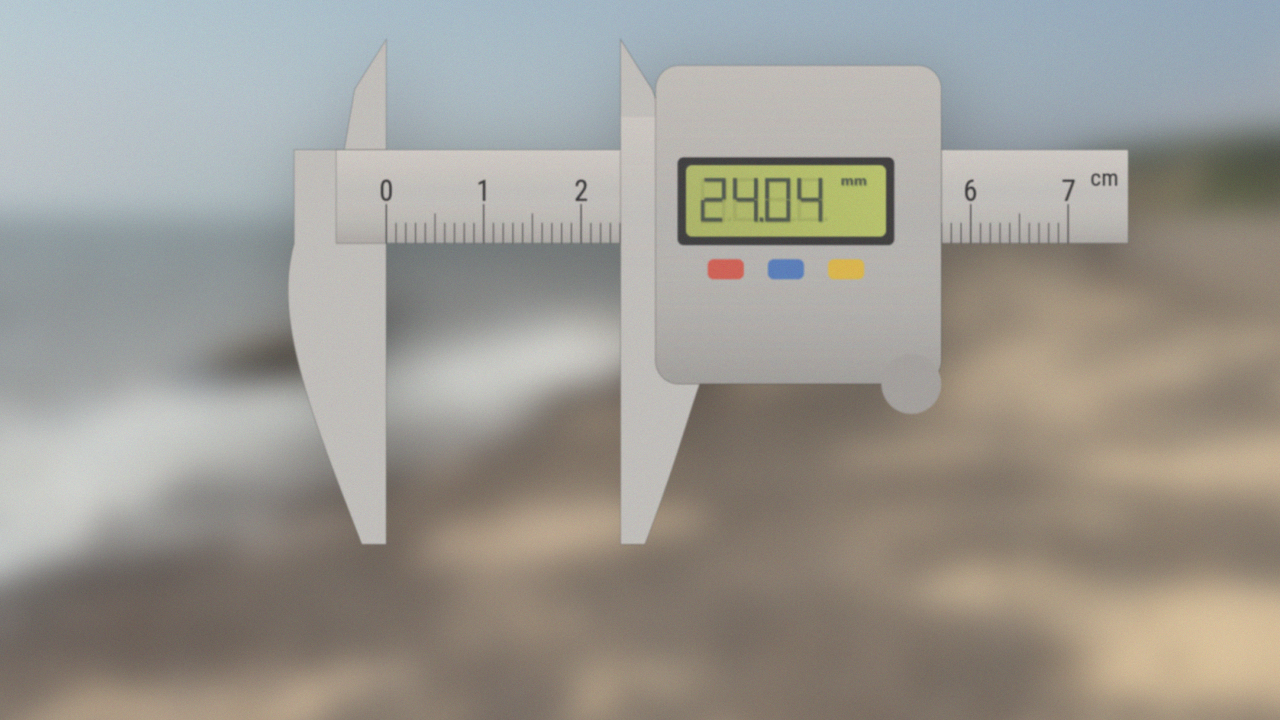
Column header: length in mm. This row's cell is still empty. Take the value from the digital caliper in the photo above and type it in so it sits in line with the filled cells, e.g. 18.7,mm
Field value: 24.04,mm
